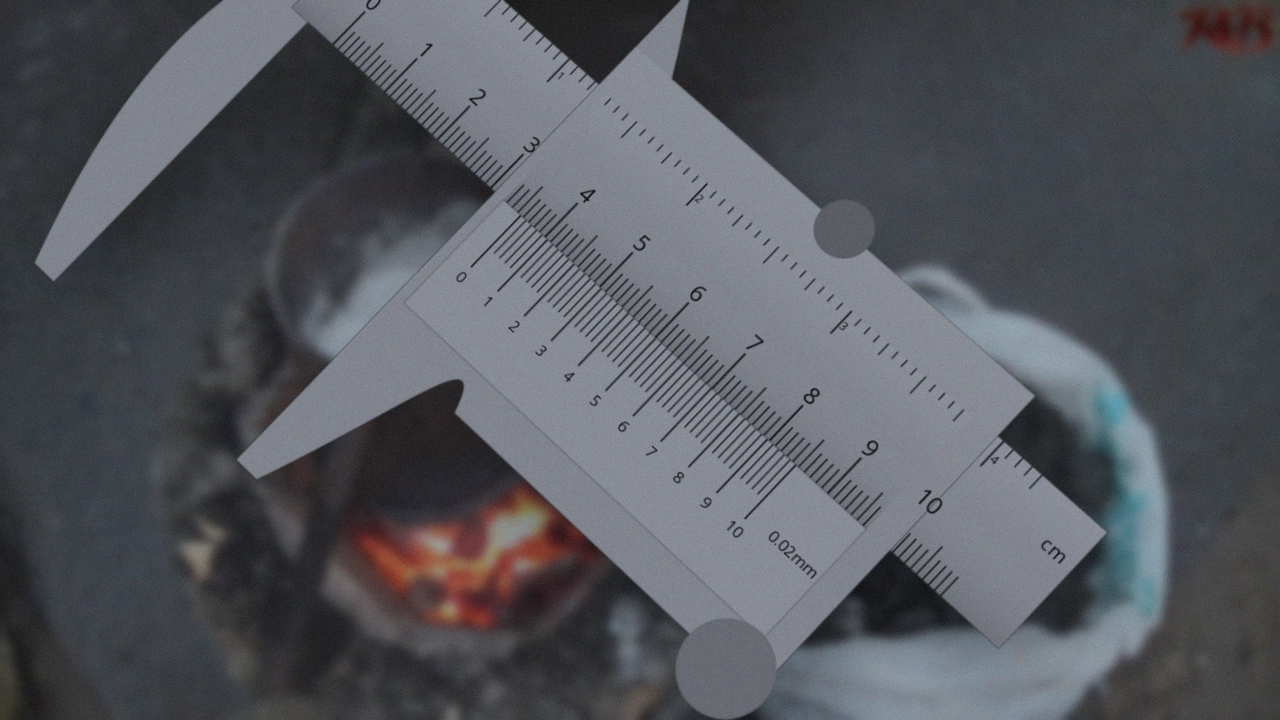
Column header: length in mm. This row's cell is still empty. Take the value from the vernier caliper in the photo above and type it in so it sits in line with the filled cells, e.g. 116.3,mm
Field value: 35.6,mm
